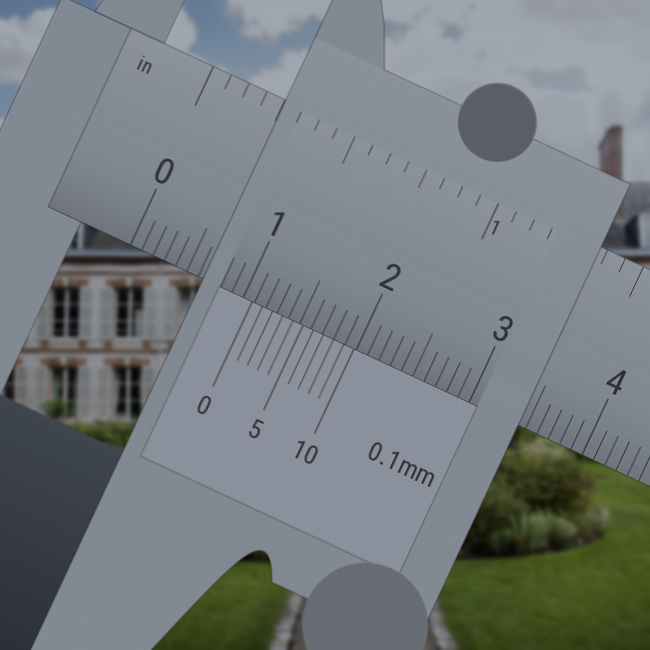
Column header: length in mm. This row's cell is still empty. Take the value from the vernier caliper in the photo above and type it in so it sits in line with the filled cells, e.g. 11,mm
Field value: 10.8,mm
